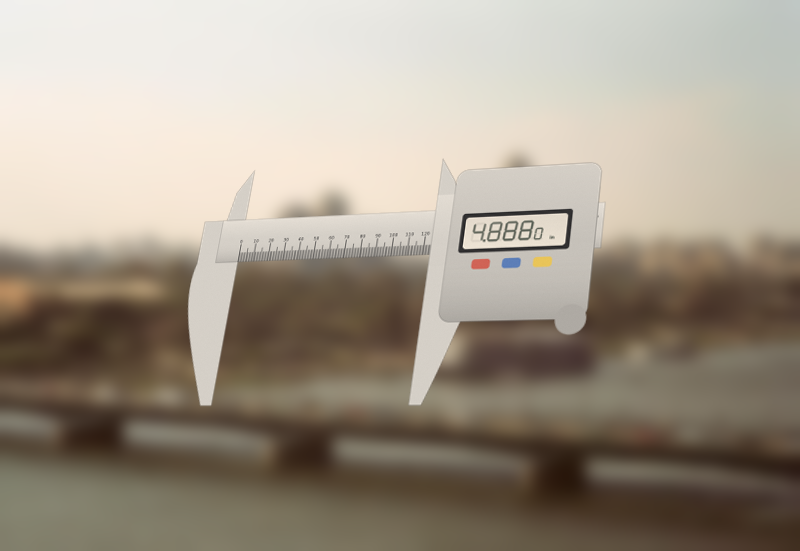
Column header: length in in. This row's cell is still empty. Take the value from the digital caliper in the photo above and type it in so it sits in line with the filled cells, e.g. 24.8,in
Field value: 4.8880,in
